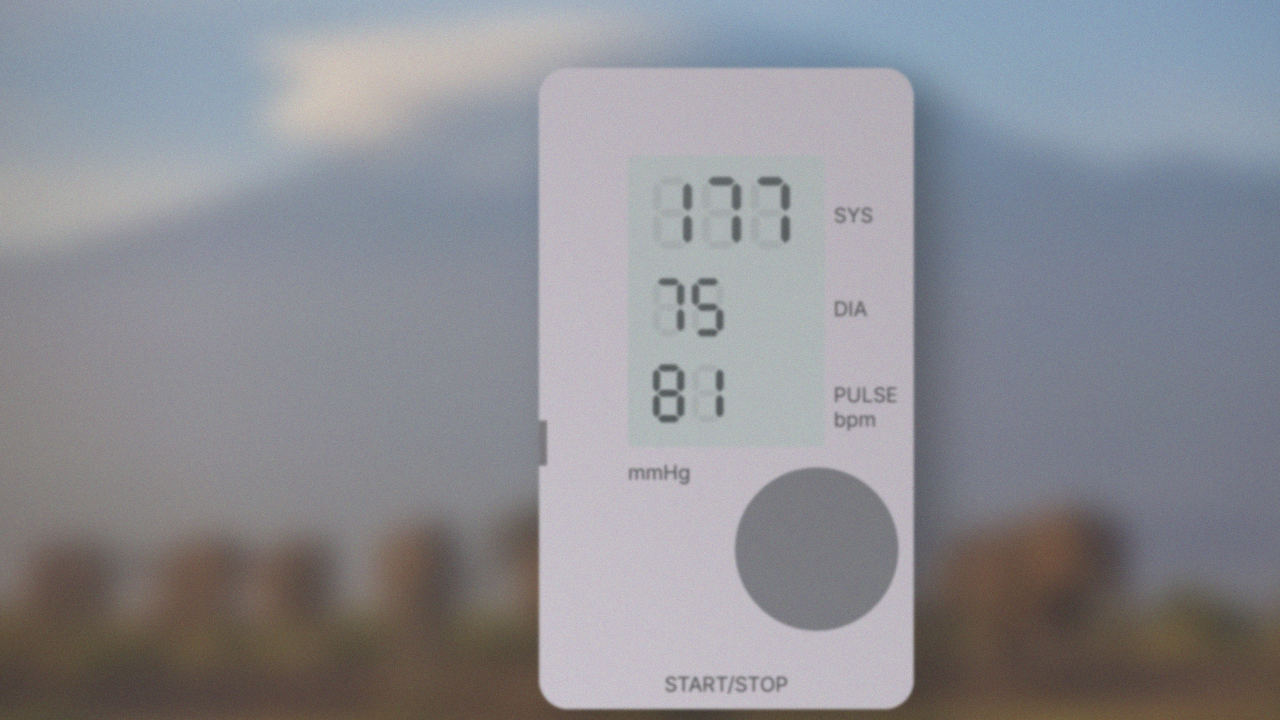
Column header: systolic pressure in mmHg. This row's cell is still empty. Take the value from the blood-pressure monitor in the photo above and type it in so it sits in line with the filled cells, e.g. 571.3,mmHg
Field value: 177,mmHg
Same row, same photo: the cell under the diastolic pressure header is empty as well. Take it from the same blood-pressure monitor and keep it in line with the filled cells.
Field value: 75,mmHg
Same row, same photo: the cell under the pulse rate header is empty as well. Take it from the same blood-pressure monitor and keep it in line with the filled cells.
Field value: 81,bpm
